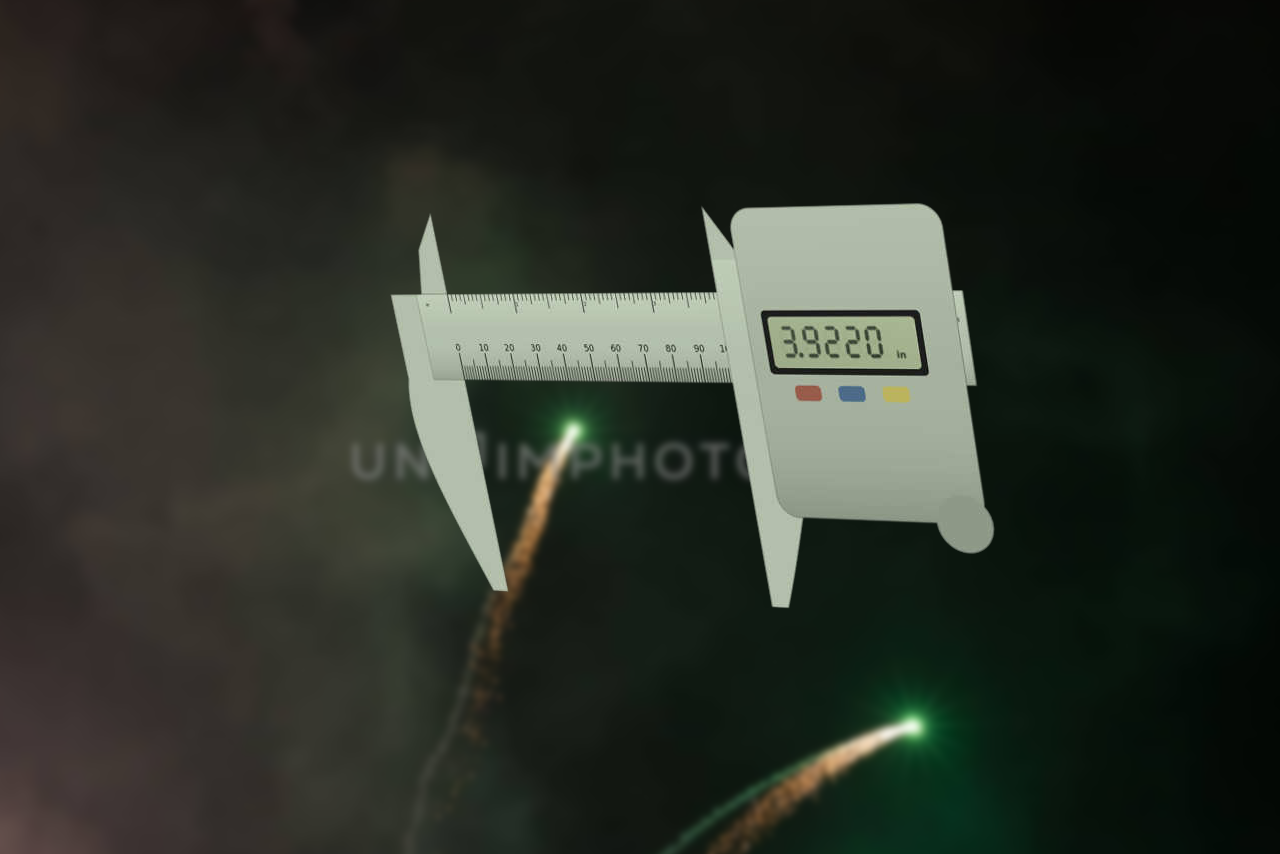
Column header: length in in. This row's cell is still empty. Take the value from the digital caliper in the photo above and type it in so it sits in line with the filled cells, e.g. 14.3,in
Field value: 3.9220,in
